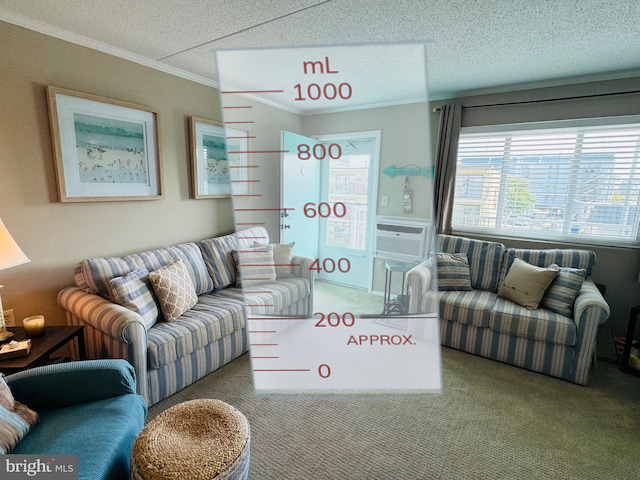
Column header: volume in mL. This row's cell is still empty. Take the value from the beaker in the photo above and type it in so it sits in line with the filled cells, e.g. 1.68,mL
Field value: 200,mL
